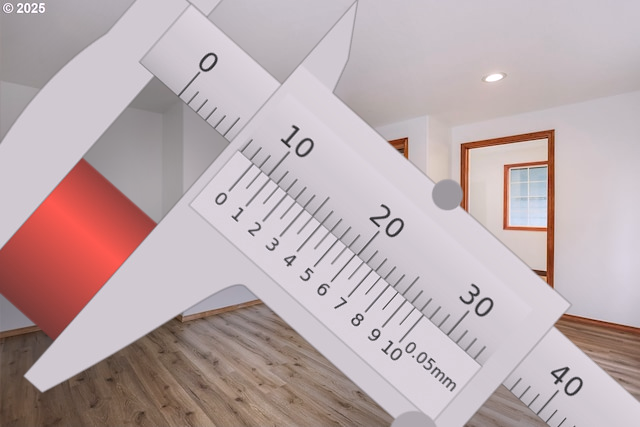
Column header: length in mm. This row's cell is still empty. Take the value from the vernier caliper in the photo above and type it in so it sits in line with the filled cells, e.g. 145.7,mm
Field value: 8.4,mm
